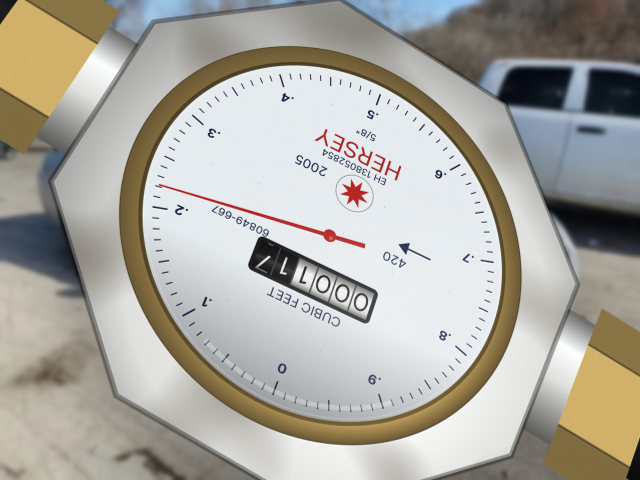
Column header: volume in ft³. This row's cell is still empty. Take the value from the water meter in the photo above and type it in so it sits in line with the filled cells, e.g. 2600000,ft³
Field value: 117.22,ft³
